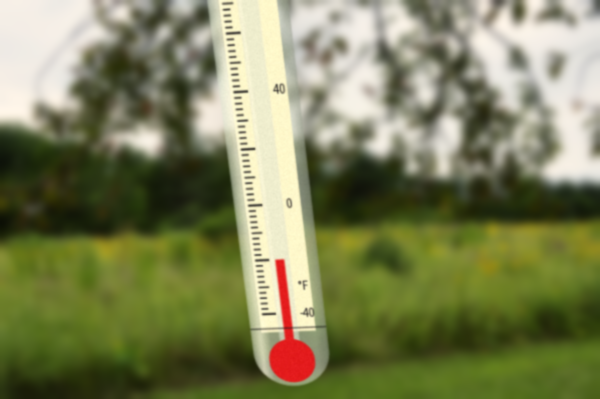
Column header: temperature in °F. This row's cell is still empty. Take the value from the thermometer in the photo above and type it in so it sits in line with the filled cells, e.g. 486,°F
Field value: -20,°F
